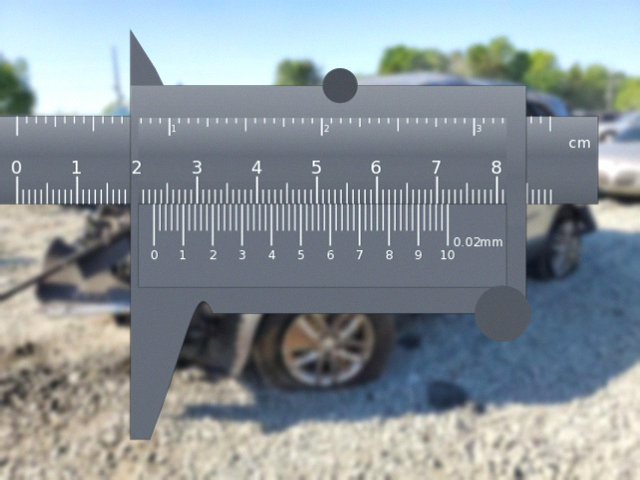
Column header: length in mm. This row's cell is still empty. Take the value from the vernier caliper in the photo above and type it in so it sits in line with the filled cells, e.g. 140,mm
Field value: 22.8,mm
